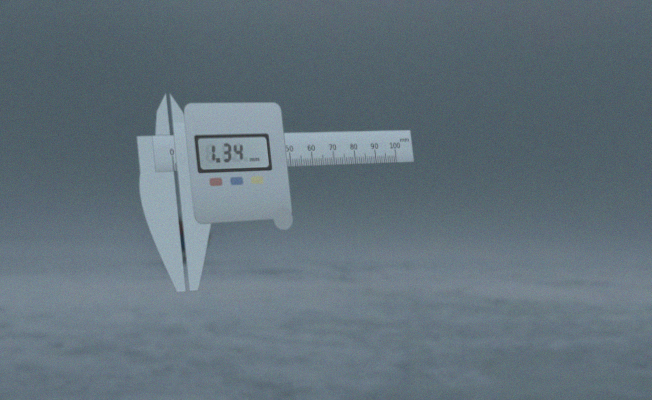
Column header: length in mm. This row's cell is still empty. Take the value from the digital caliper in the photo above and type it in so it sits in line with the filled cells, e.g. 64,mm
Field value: 1.34,mm
